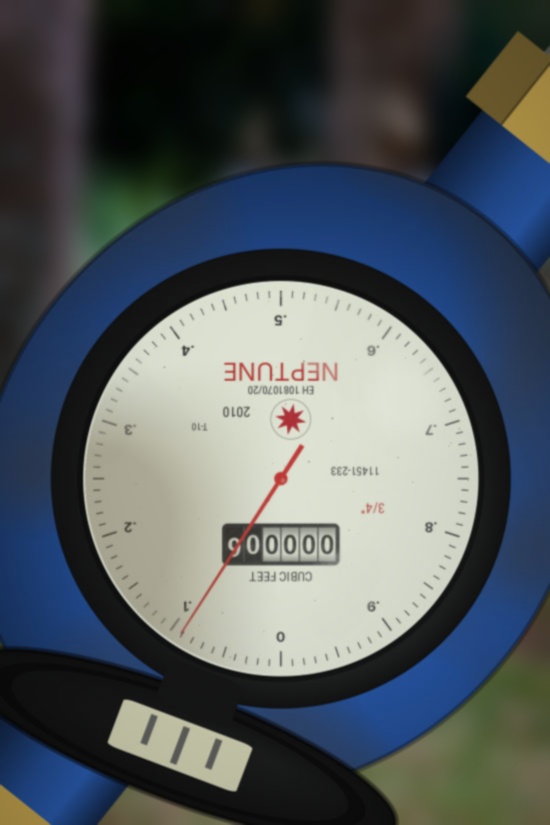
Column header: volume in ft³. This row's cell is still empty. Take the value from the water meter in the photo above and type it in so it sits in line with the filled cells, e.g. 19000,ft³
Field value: 6.09,ft³
